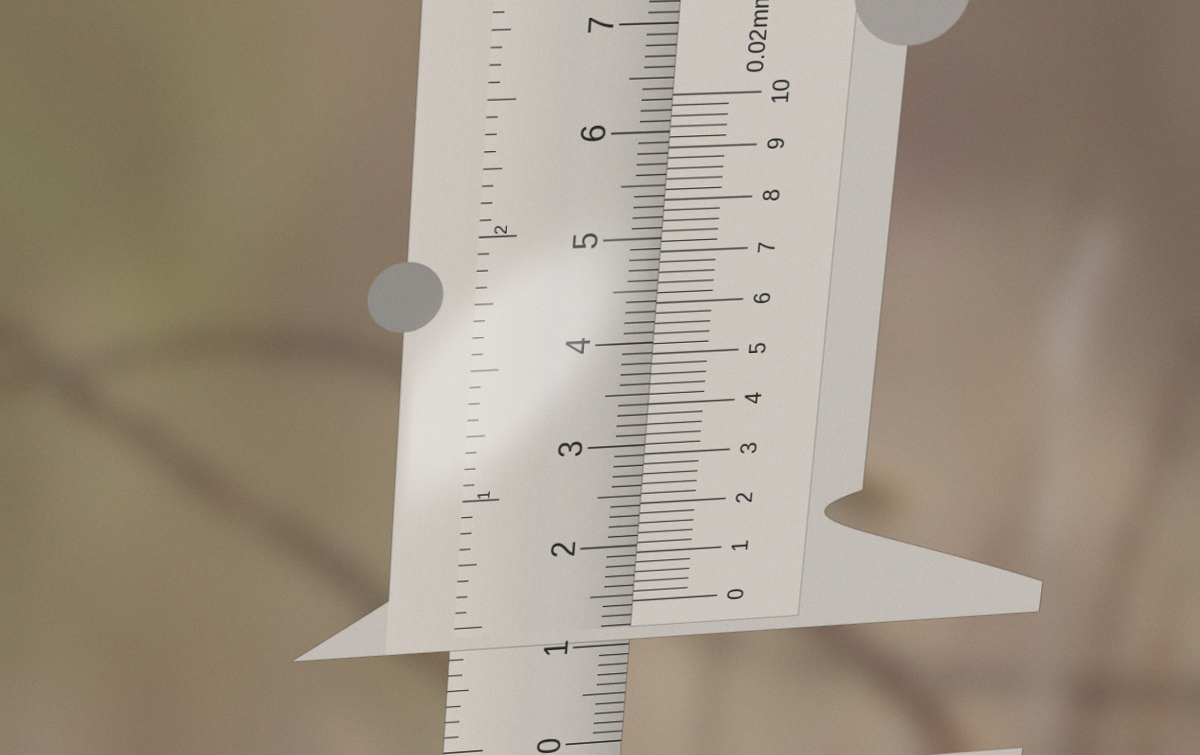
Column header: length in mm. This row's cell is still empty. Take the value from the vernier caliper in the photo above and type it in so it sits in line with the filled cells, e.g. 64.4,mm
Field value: 14.4,mm
